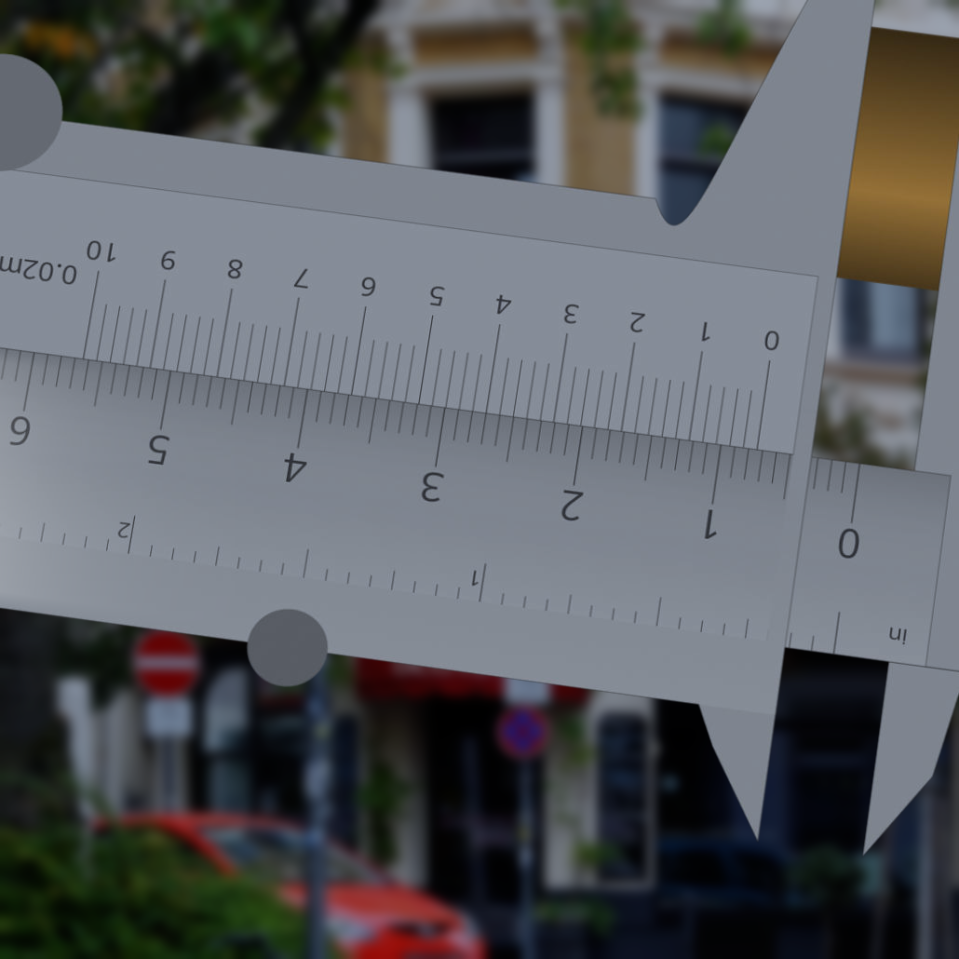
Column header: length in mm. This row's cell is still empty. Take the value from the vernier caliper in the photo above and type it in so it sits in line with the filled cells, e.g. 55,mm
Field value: 7.4,mm
